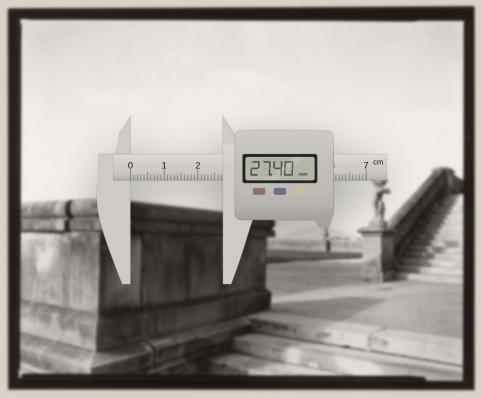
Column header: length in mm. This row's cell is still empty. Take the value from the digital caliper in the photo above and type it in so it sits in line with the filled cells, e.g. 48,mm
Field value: 27.40,mm
